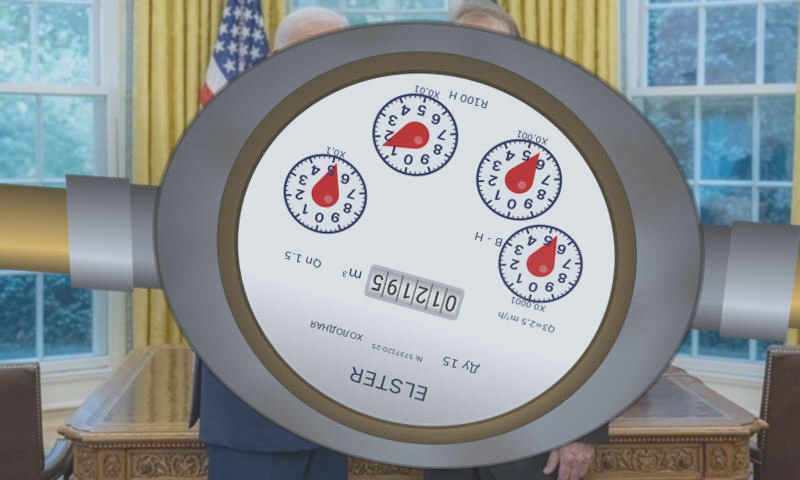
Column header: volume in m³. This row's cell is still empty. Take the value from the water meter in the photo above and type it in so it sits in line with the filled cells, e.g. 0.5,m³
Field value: 12195.5155,m³
